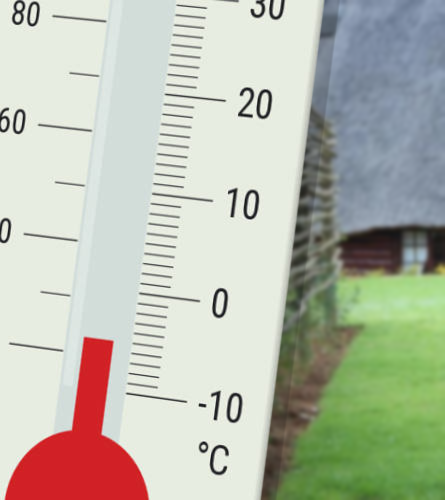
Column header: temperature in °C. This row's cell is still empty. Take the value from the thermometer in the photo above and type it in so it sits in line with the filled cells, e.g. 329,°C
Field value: -5,°C
